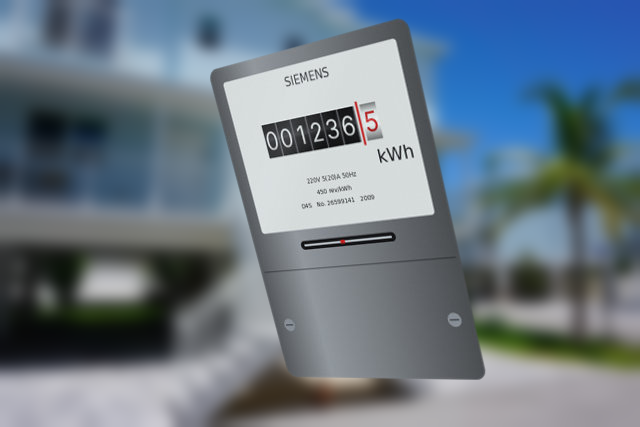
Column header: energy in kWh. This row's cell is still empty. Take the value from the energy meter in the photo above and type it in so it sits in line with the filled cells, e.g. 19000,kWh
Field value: 1236.5,kWh
